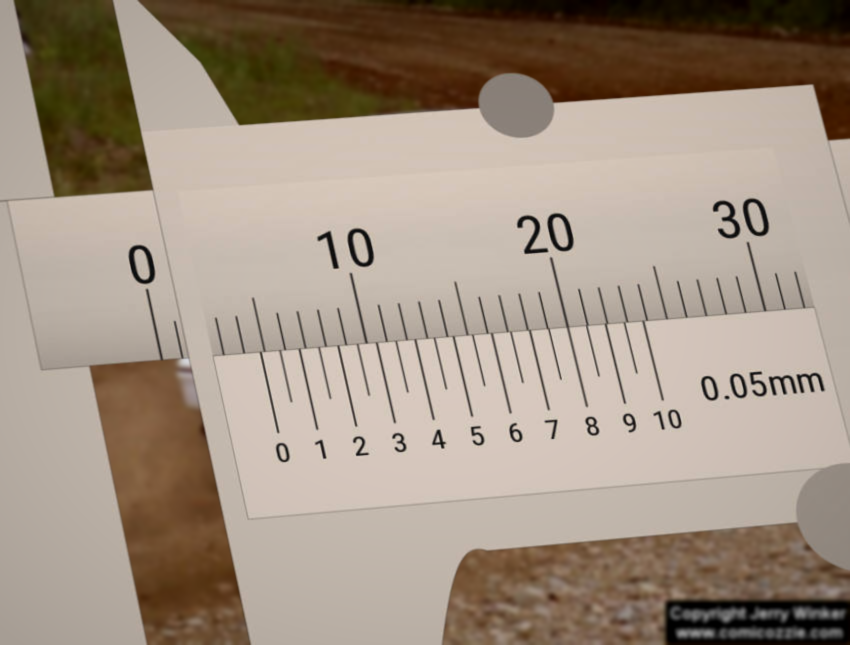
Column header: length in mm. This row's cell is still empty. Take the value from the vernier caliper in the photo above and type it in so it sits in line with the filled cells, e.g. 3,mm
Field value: 4.8,mm
